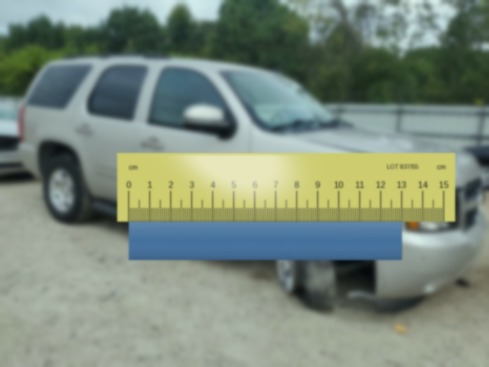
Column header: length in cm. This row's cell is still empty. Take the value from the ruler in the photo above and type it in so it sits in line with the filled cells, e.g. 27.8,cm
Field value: 13,cm
